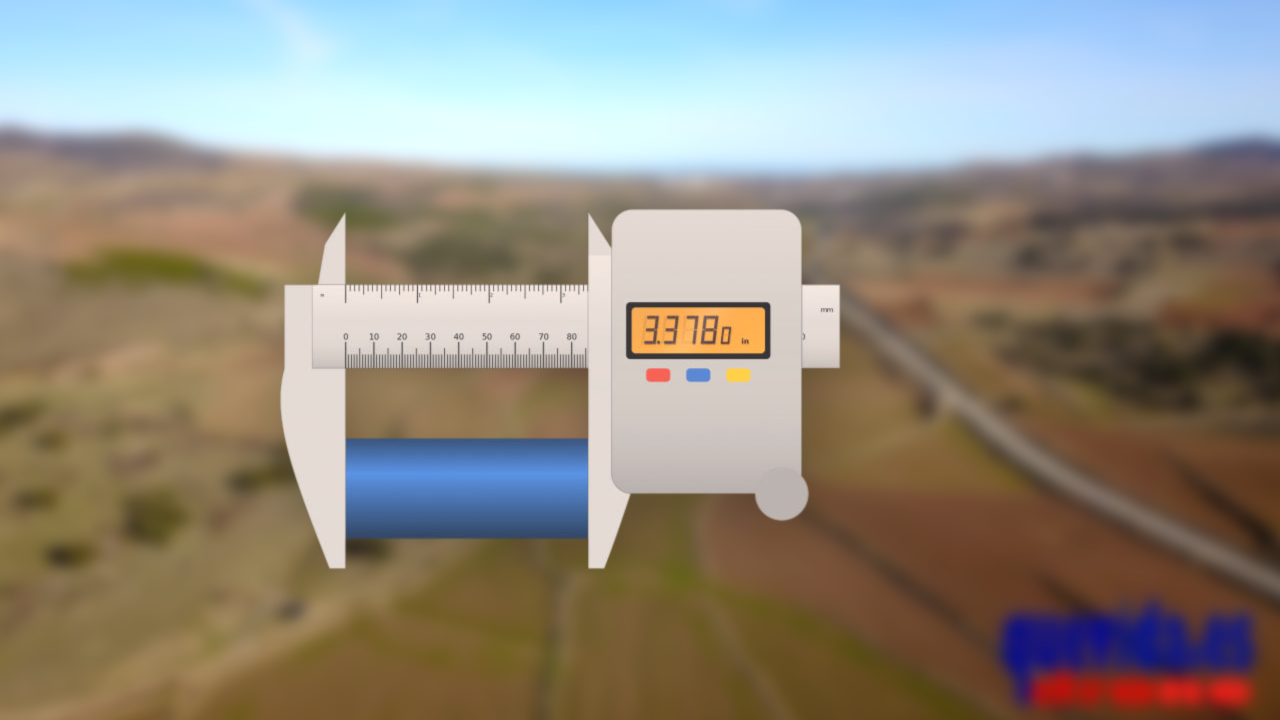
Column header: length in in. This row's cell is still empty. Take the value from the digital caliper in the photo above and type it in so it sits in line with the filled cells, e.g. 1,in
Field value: 3.3780,in
